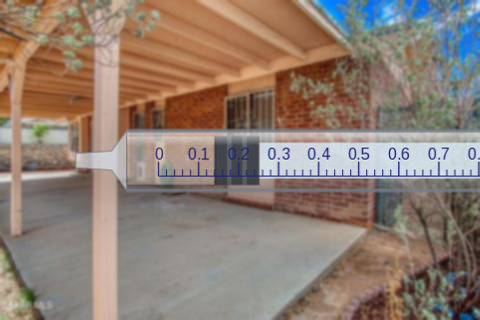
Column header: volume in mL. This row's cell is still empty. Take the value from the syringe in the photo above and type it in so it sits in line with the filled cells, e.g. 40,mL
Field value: 0.14,mL
